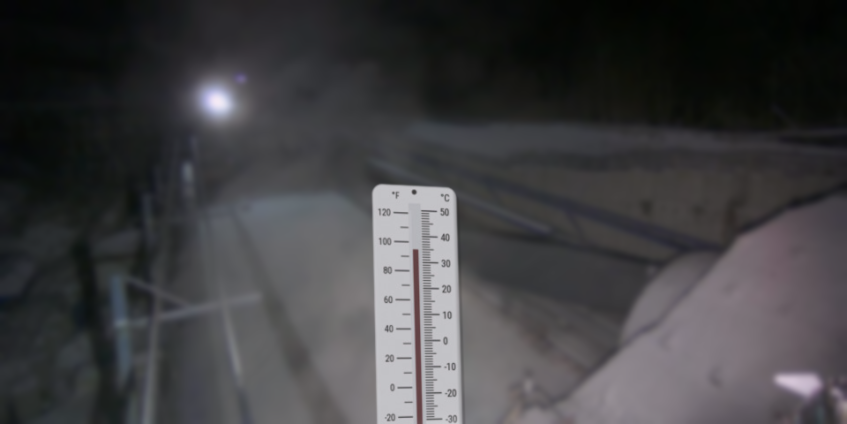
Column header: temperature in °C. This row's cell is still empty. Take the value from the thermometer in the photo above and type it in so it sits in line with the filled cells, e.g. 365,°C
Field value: 35,°C
